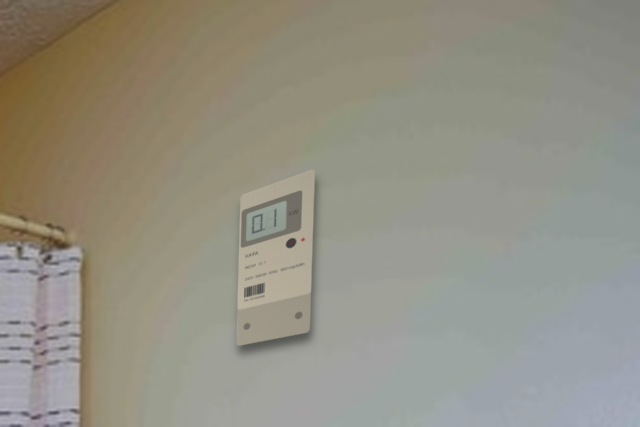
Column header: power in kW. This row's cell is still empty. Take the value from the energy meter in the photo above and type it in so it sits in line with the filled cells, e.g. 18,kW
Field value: 0.1,kW
